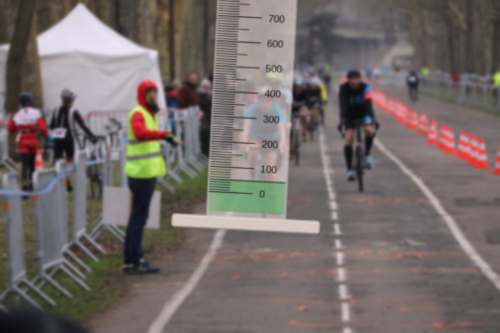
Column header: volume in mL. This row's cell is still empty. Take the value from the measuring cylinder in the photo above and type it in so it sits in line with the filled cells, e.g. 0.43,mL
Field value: 50,mL
